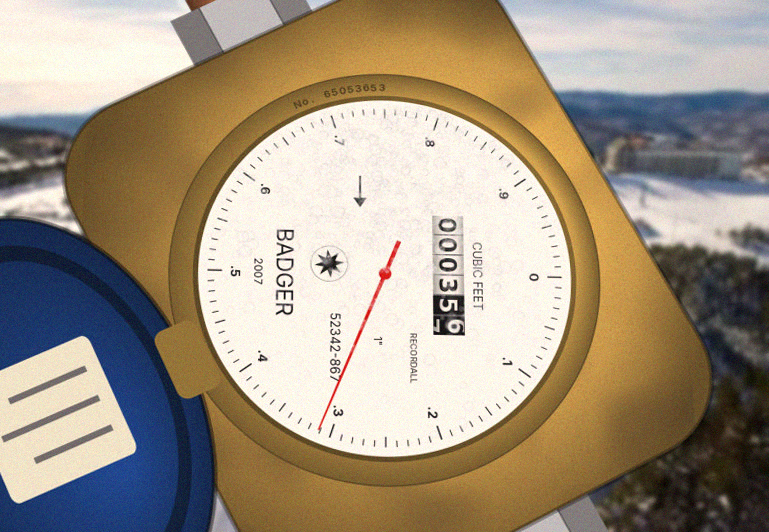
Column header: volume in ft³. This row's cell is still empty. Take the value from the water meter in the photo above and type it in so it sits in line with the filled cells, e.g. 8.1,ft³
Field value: 356.31,ft³
